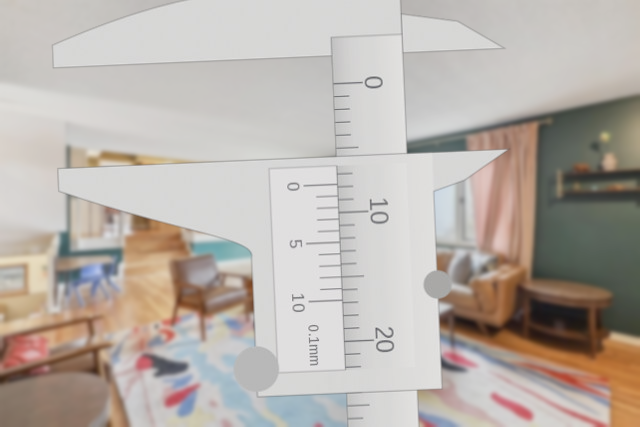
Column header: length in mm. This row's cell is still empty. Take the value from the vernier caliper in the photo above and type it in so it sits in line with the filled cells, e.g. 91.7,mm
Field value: 7.8,mm
